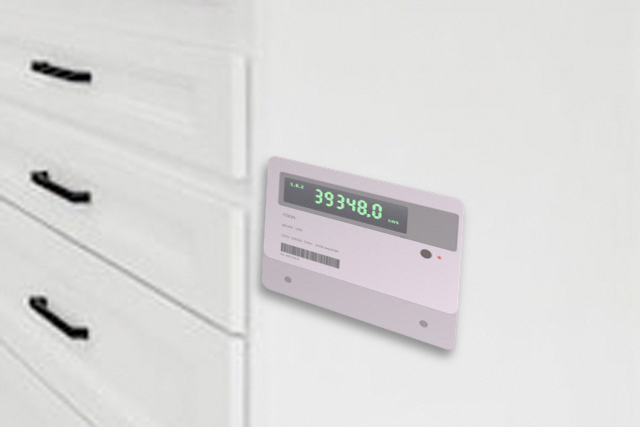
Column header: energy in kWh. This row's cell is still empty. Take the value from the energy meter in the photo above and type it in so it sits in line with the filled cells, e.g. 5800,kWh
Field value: 39348.0,kWh
